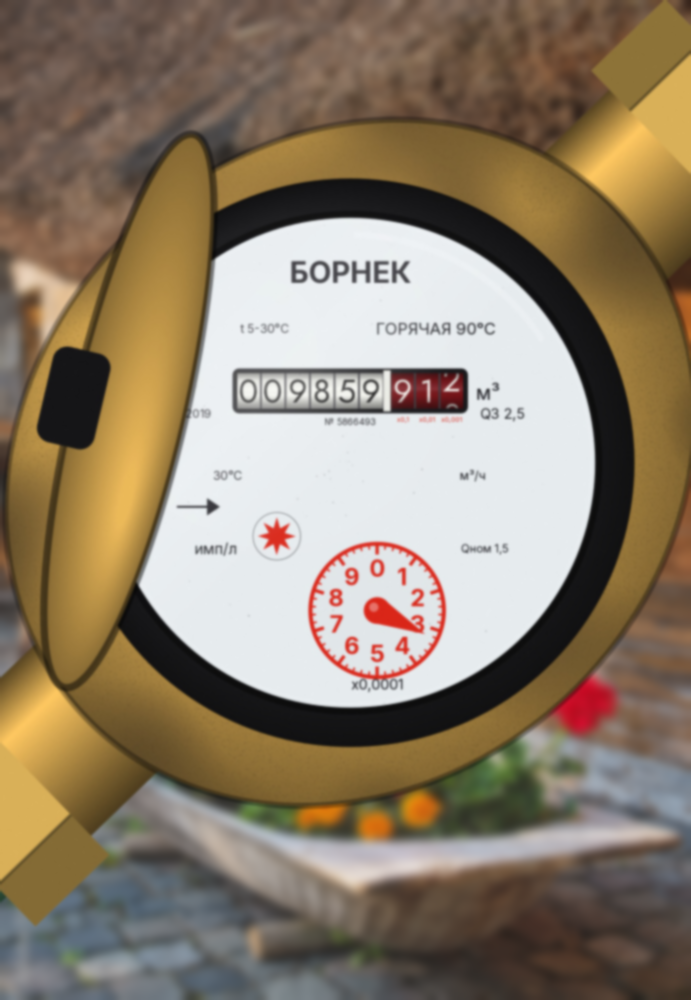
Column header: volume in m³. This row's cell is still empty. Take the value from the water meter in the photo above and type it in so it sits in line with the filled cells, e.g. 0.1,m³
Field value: 9859.9123,m³
